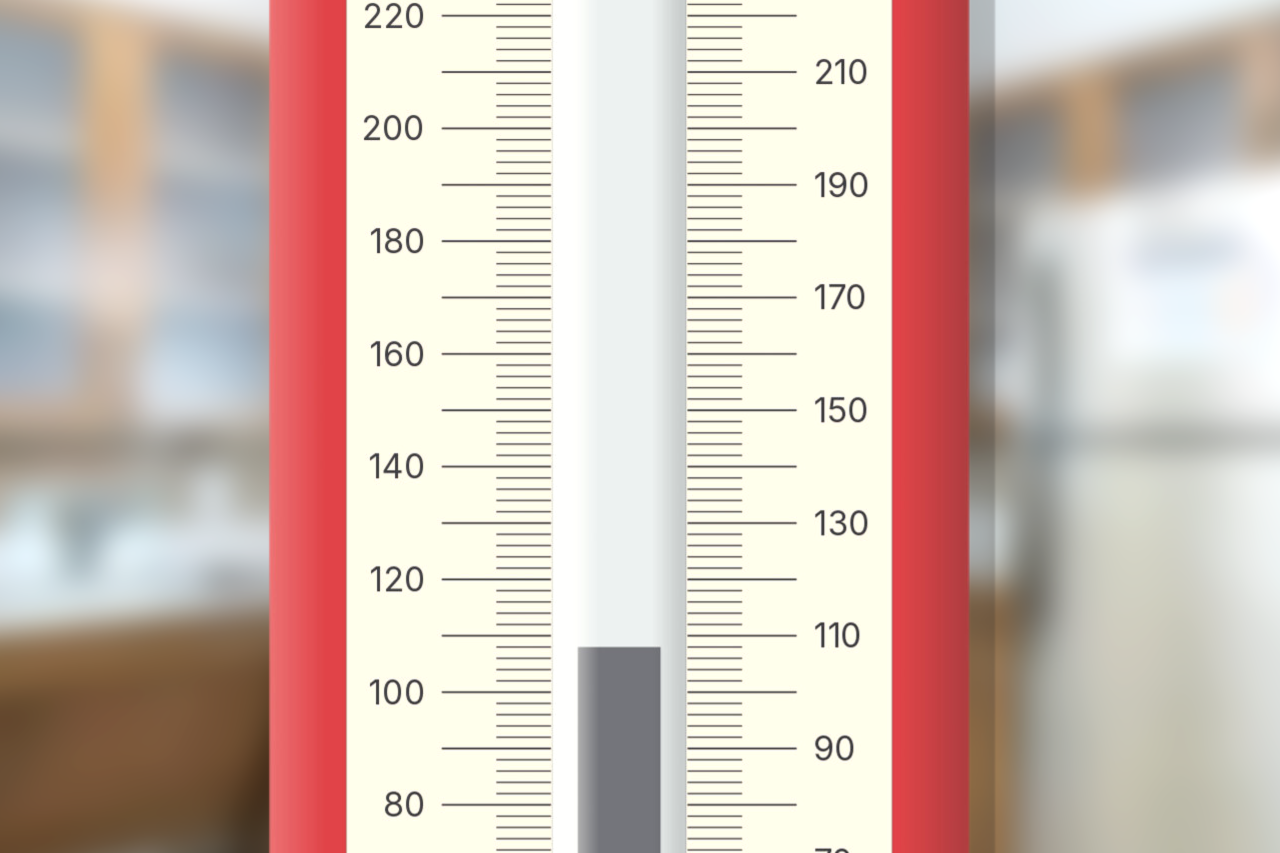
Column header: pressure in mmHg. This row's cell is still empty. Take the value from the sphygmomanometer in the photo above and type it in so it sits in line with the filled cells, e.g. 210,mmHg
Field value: 108,mmHg
